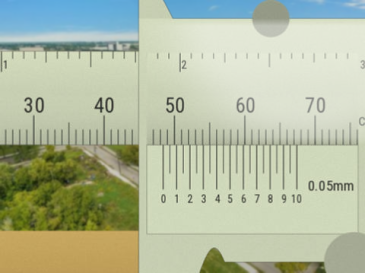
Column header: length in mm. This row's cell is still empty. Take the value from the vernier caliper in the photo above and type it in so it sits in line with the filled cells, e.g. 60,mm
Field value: 48.4,mm
